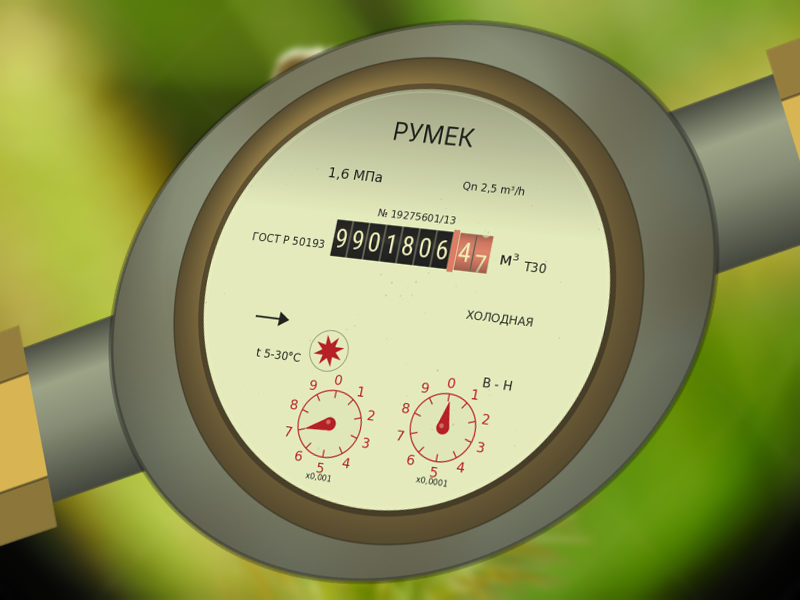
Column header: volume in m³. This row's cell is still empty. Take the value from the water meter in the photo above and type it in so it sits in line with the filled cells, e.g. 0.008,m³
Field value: 9901806.4670,m³
